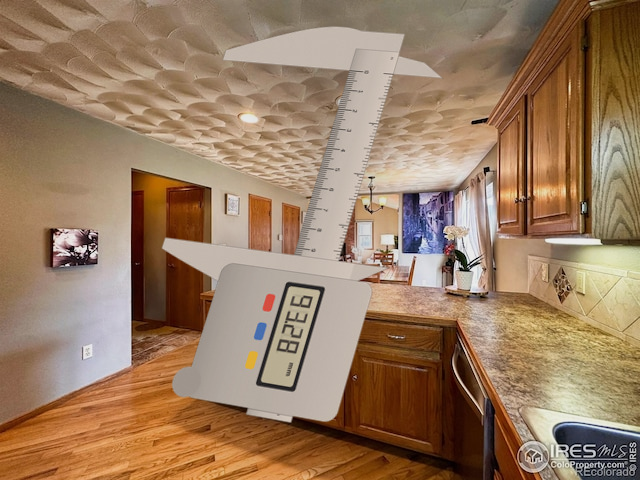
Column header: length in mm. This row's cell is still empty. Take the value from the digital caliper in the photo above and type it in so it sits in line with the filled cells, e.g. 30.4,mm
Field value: 93.28,mm
